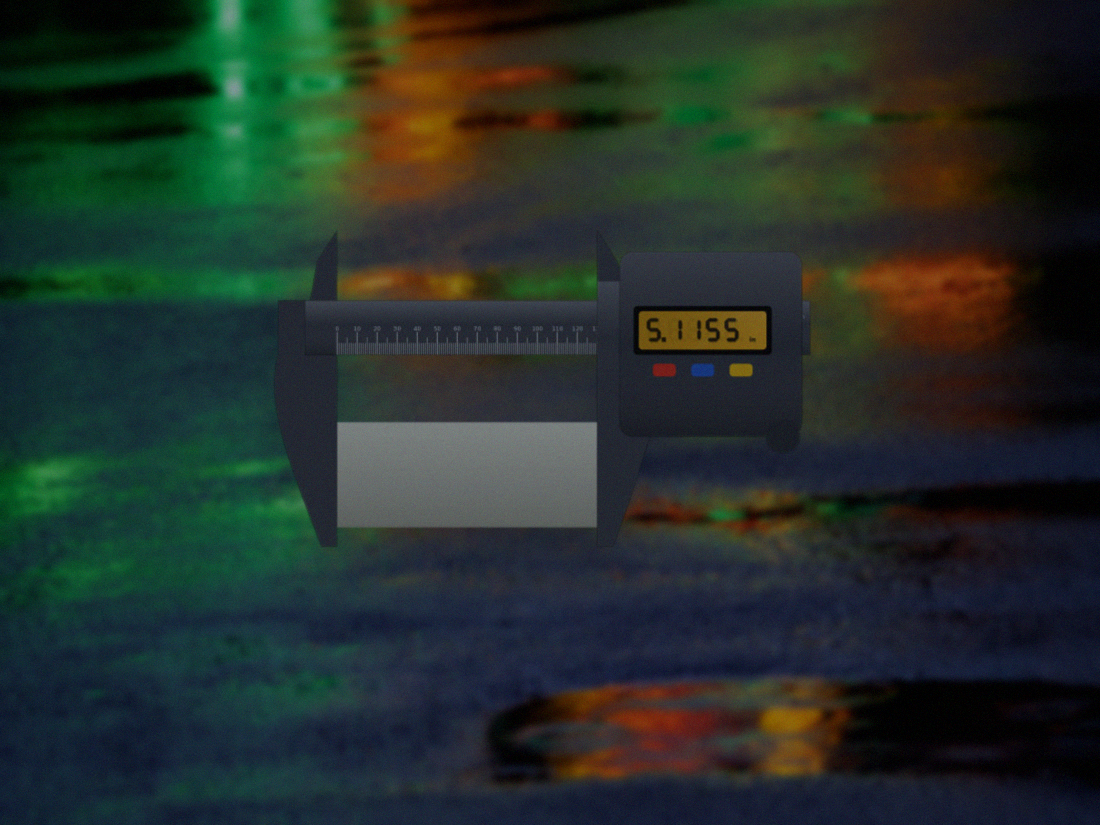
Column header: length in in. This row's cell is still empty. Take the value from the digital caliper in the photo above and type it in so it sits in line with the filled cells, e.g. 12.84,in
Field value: 5.1155,in
